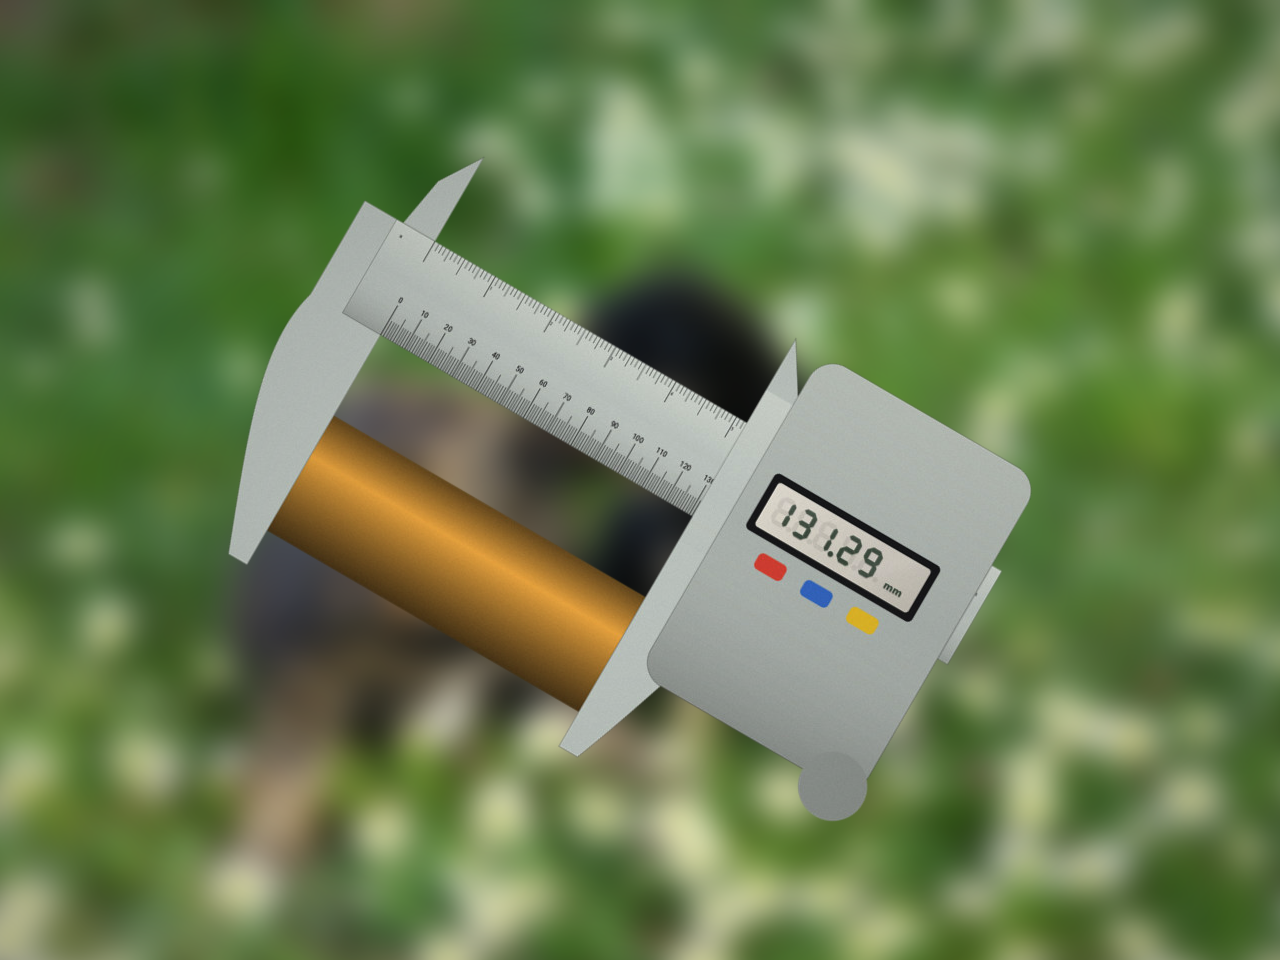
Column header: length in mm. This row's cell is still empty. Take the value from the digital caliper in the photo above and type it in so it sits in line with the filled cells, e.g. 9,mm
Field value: 131.29,mm
